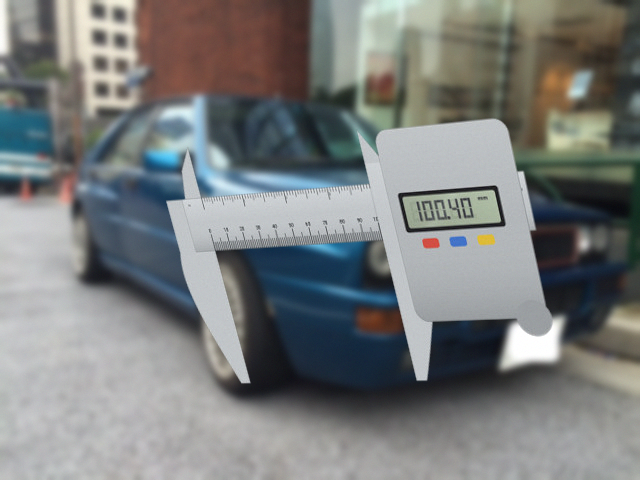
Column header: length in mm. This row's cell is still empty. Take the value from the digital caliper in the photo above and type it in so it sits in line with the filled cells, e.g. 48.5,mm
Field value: 100.40,mm
